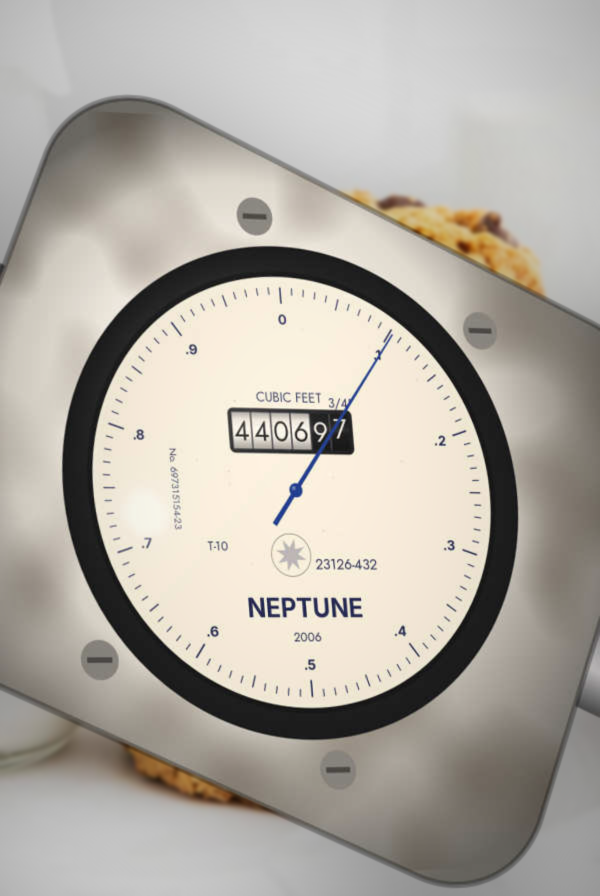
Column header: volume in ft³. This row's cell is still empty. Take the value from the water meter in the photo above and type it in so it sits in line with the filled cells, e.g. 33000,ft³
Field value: 440697.10,ft³
